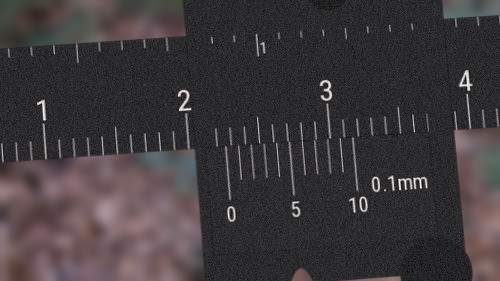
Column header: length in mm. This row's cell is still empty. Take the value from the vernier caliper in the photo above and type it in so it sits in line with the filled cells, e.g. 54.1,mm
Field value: 22.6,mm
